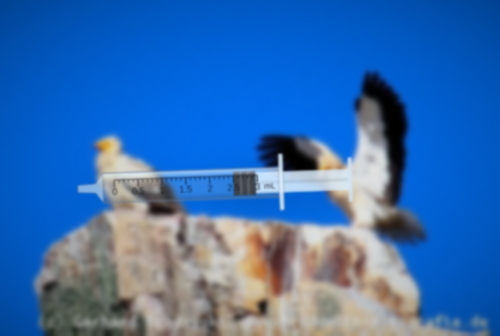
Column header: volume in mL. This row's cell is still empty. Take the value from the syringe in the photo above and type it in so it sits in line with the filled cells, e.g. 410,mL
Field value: 2.5,mL
